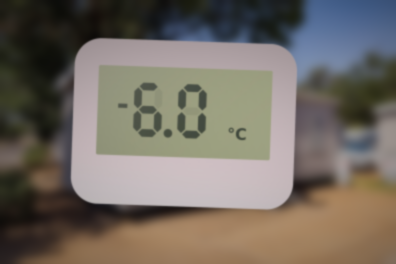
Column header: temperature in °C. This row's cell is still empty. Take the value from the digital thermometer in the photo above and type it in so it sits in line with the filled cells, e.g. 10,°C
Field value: -6.0,°C
